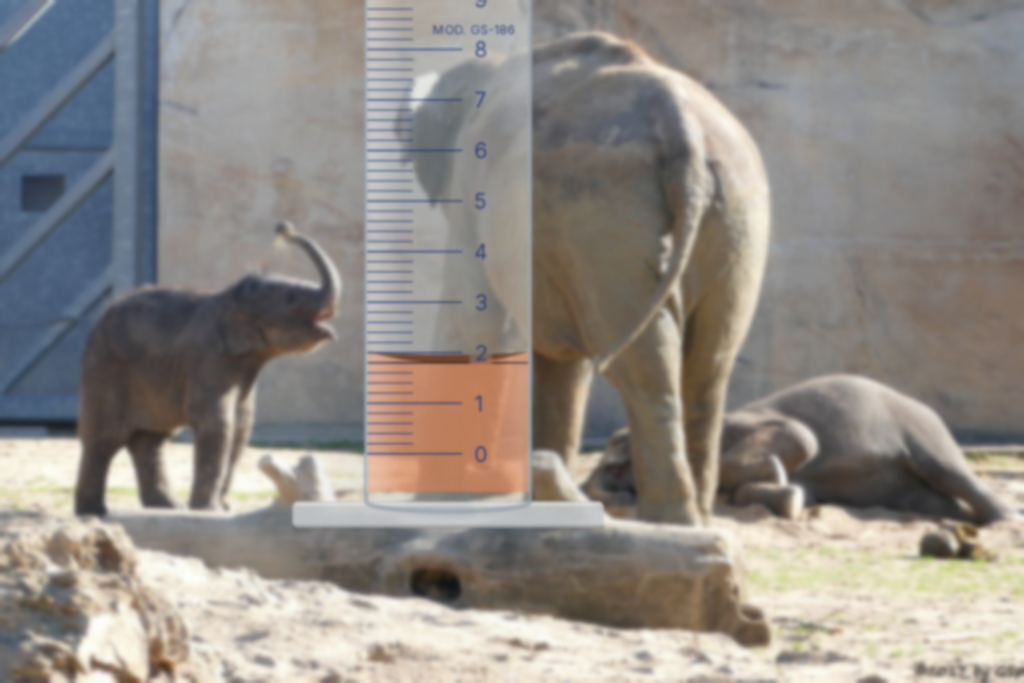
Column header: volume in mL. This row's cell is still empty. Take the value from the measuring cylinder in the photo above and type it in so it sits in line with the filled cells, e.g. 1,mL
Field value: 1.8,mL
